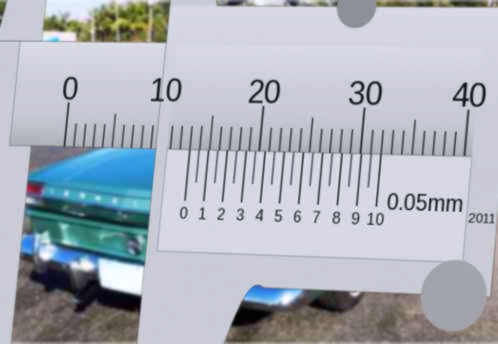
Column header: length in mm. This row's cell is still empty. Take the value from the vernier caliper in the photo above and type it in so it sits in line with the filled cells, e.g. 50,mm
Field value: 13.0,mm
